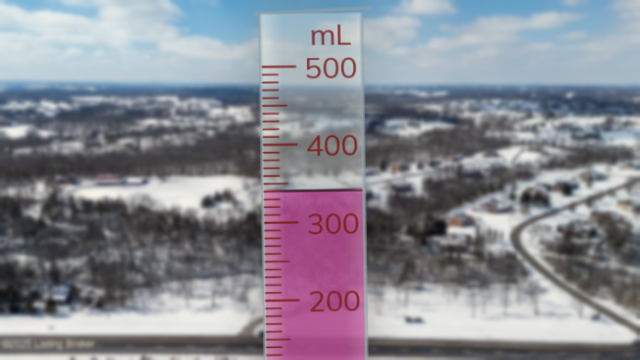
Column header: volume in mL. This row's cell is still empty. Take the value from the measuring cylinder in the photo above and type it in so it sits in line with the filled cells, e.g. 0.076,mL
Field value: 340,mL
